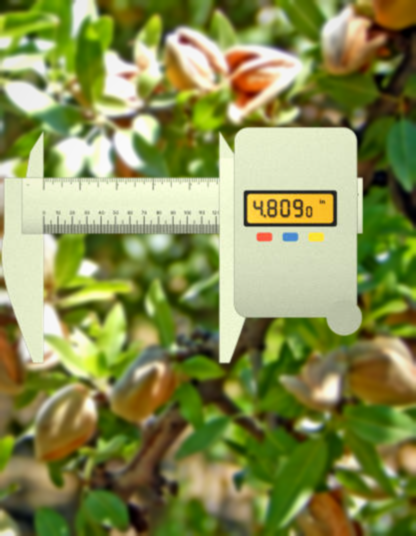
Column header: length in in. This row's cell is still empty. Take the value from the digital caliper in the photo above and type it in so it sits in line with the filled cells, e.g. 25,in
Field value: 4.8090,in
